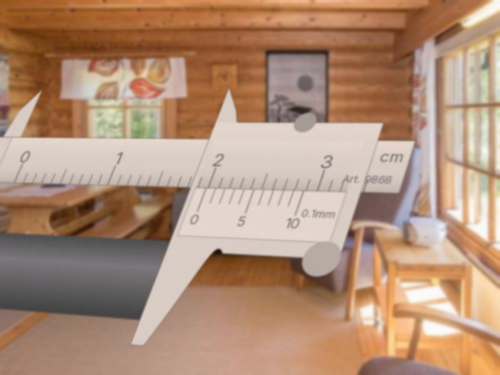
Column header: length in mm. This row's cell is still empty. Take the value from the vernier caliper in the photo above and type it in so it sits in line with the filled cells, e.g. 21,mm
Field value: 19.8,mm
